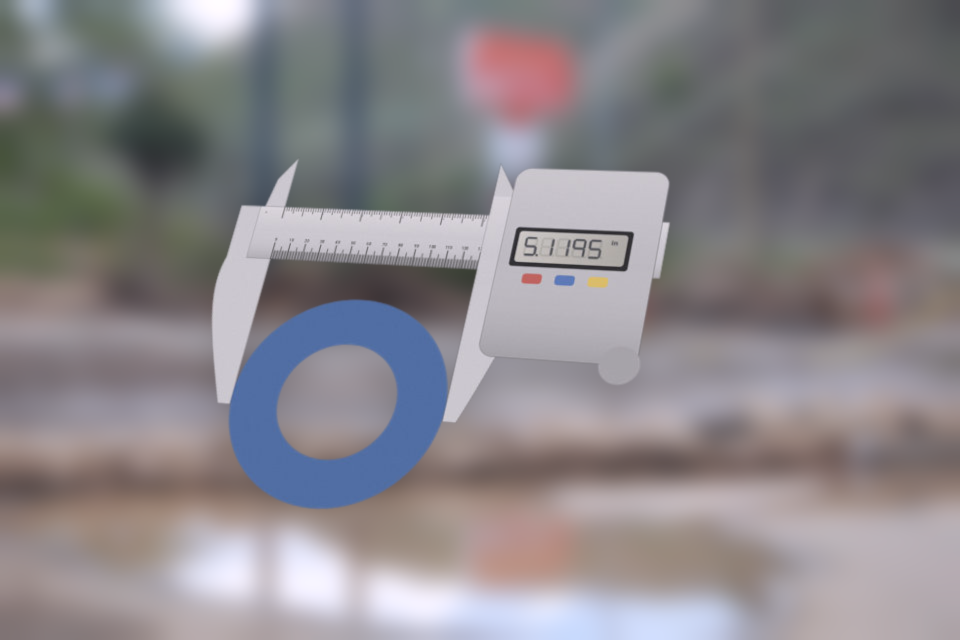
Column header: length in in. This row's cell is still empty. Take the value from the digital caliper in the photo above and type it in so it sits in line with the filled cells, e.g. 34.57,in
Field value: 5.1195,in
